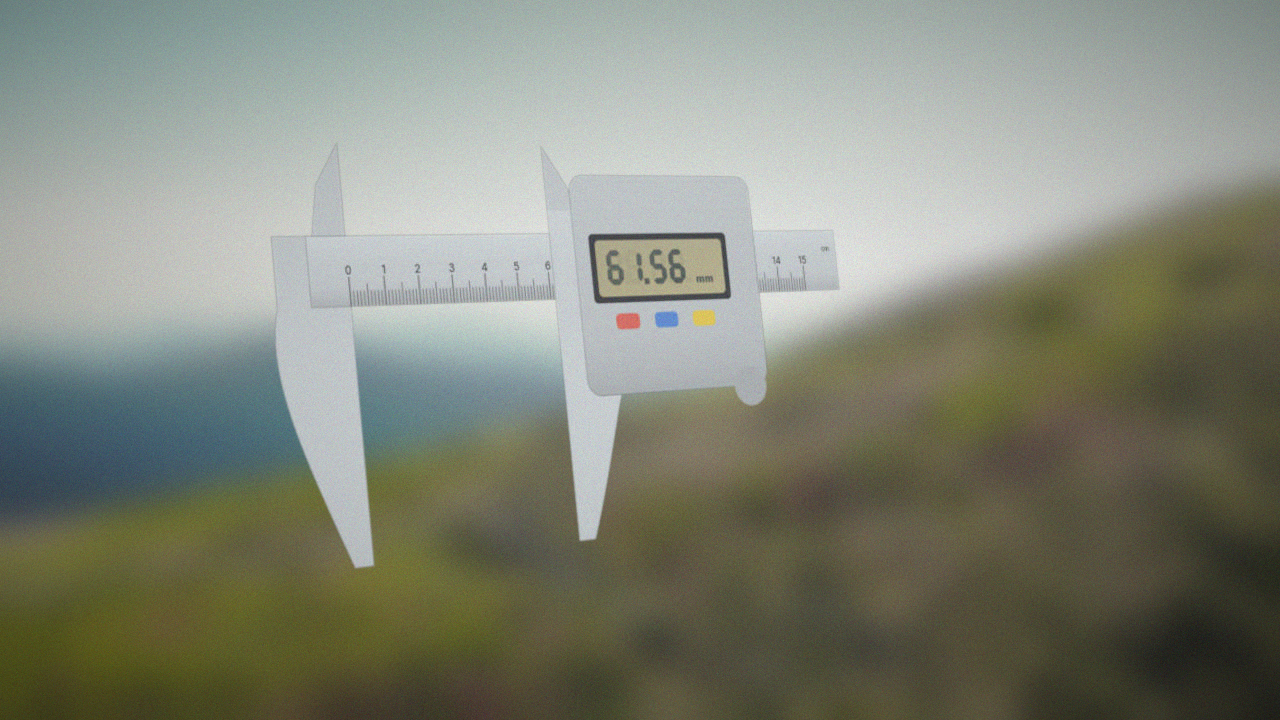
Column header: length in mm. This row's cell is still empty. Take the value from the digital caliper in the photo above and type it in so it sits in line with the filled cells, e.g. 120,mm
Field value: 61.56,mm
